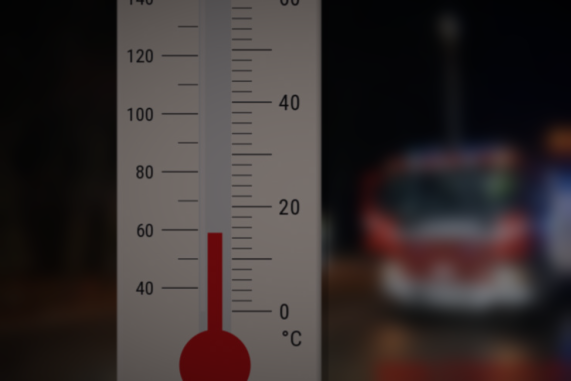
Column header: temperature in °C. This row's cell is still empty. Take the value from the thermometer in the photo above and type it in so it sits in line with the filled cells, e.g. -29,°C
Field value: 15,°C
